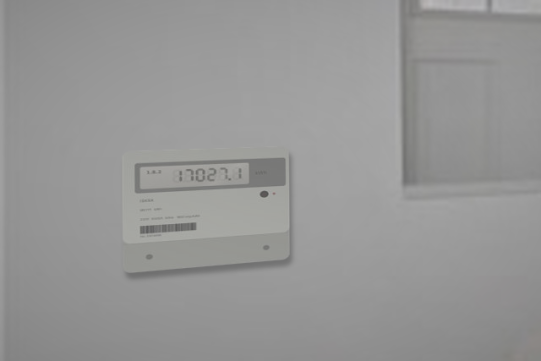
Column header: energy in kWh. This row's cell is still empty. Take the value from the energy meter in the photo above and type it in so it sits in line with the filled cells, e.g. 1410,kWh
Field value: 17027.1,kWh
